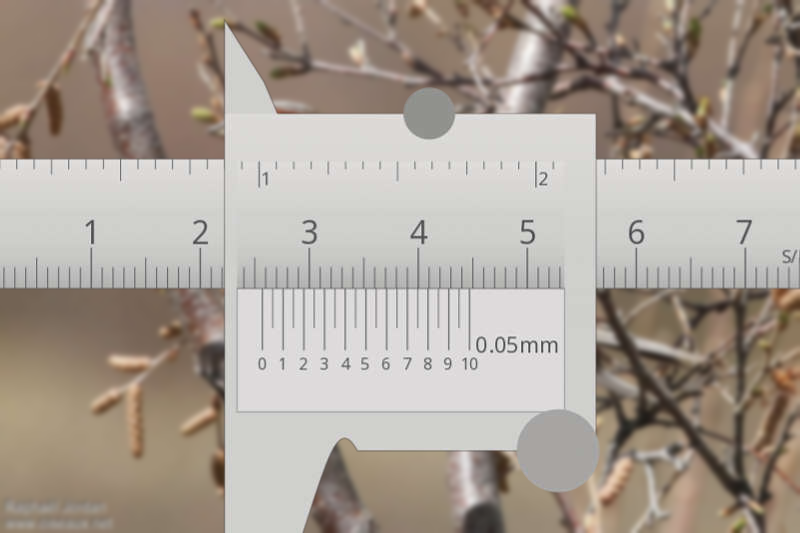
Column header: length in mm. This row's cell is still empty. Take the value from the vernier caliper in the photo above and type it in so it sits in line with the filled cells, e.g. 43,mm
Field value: 25.7,mm
